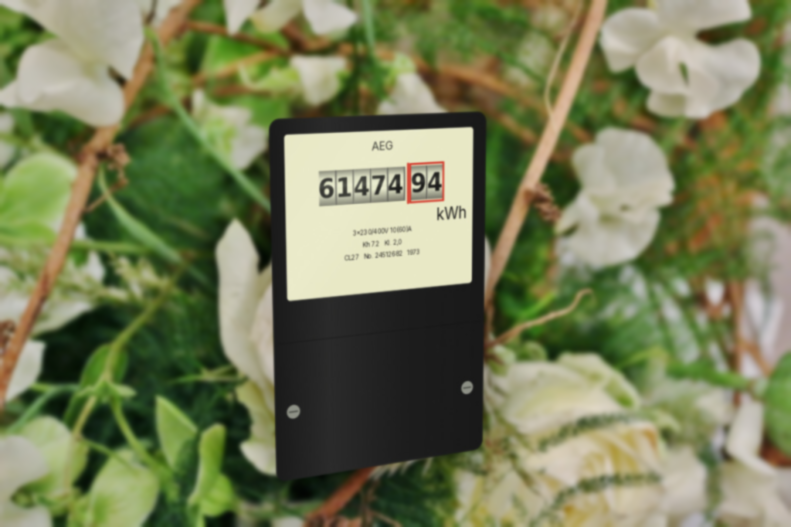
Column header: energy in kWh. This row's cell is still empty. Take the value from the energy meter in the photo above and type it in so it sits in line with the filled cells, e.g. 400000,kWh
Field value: 61474.94,kWh
